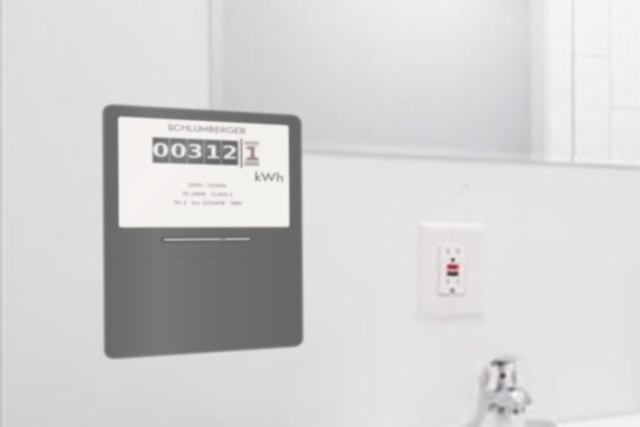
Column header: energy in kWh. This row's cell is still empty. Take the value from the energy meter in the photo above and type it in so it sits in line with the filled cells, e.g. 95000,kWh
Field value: 312.1,kWh
